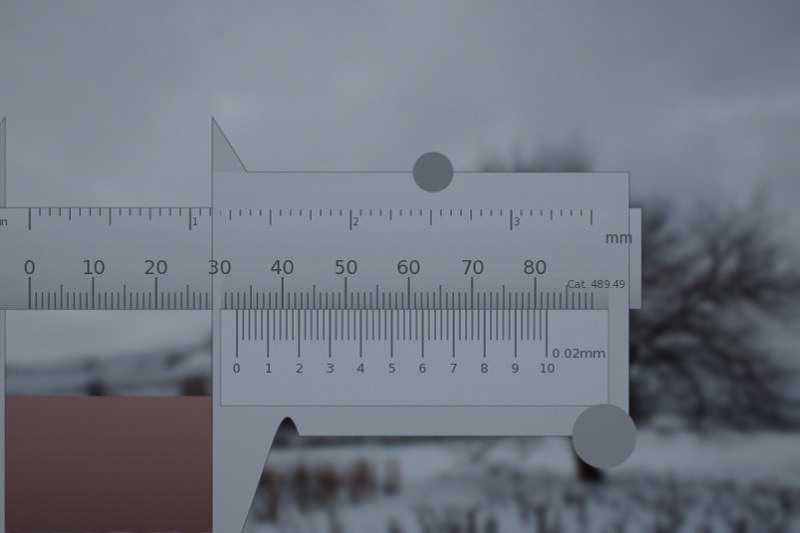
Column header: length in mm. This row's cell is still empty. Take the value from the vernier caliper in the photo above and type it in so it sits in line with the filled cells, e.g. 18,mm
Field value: 32.8,mm
